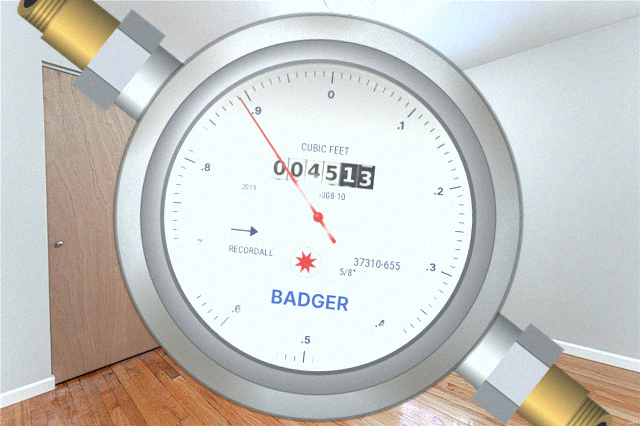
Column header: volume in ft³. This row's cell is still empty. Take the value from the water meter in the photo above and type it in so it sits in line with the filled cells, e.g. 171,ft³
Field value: 4512.89,ft³
